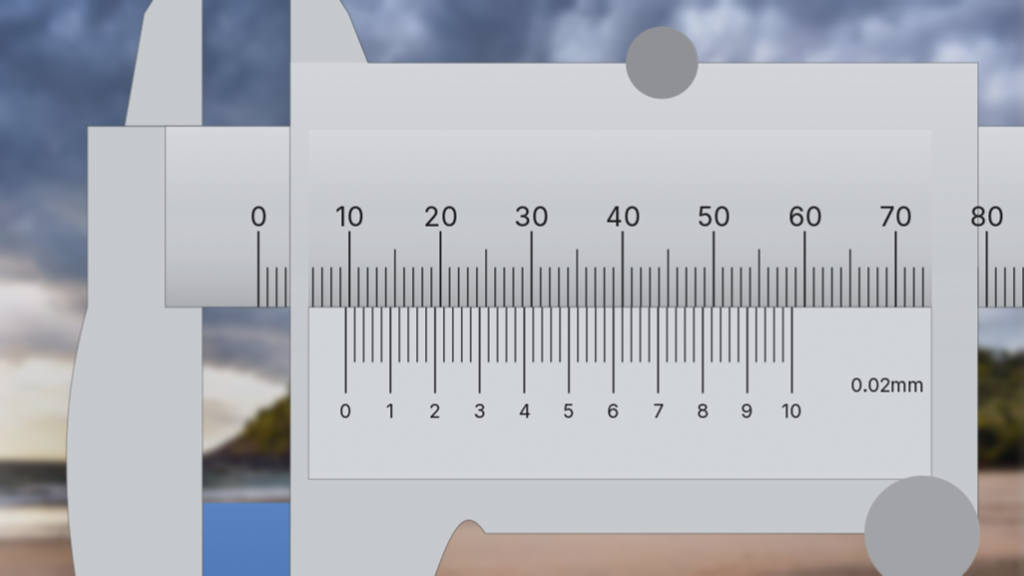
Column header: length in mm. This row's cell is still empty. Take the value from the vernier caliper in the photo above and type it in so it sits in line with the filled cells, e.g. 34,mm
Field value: 9.6,mm
